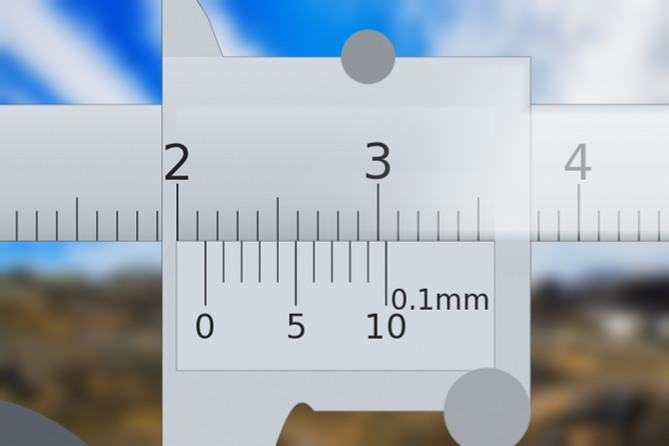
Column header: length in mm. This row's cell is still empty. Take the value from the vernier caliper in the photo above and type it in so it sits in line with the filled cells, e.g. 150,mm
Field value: 21.4,mm
